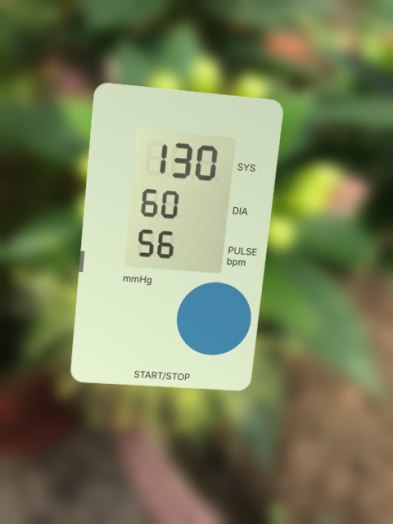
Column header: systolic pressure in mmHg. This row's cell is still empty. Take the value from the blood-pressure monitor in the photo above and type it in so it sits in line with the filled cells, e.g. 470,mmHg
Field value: 130,mmHg
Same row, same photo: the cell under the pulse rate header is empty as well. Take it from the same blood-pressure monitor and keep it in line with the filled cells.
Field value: 56,bpm
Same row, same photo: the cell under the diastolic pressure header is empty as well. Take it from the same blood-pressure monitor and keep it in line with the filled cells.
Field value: 60,mmHg
